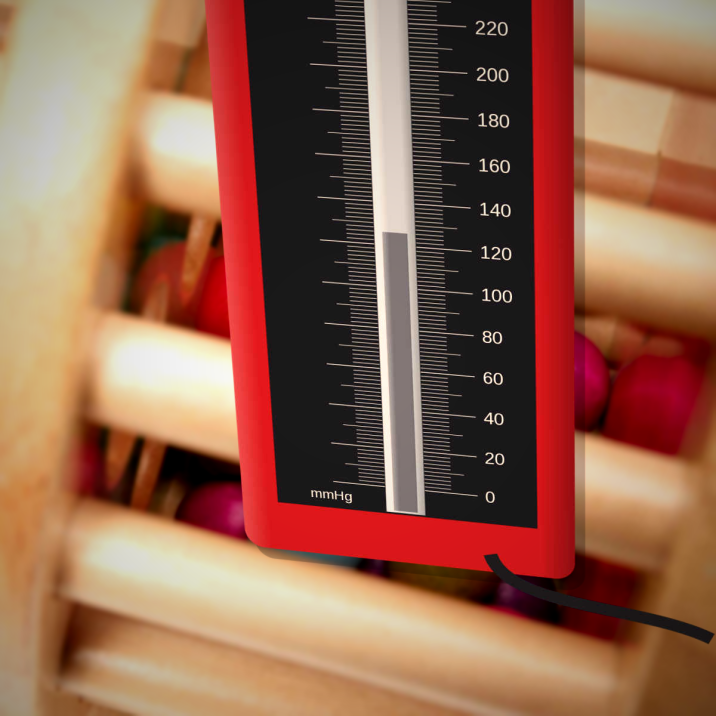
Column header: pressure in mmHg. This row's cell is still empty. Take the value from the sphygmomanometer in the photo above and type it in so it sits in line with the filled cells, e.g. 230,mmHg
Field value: 126,mmHg
